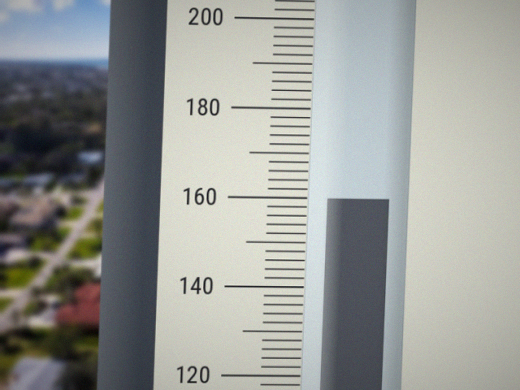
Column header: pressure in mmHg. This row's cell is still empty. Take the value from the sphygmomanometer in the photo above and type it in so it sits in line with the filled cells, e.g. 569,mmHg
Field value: 160,mmHg
